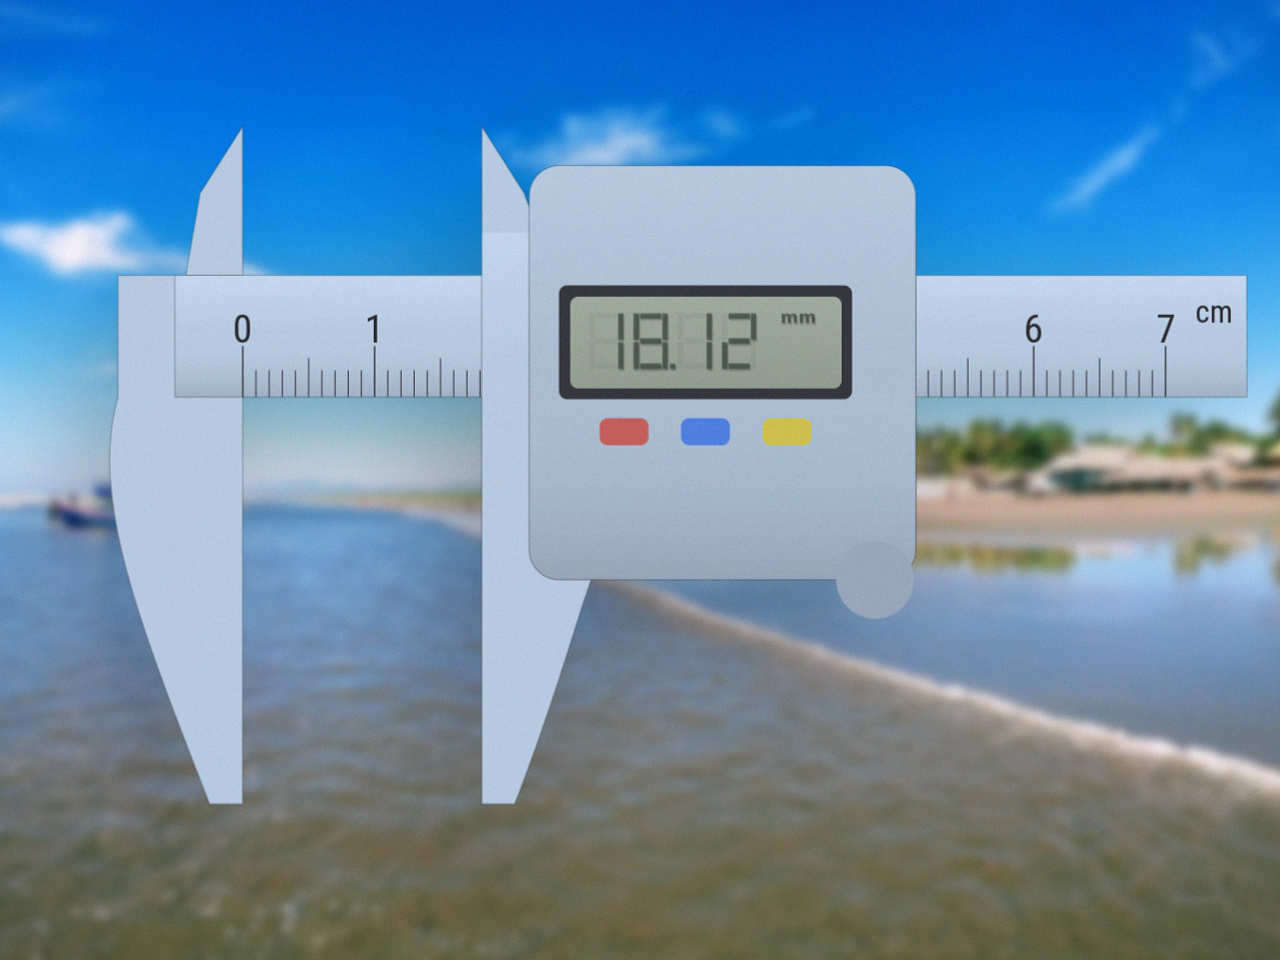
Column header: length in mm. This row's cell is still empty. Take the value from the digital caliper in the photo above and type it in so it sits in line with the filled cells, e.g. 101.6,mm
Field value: 18.12,mm
